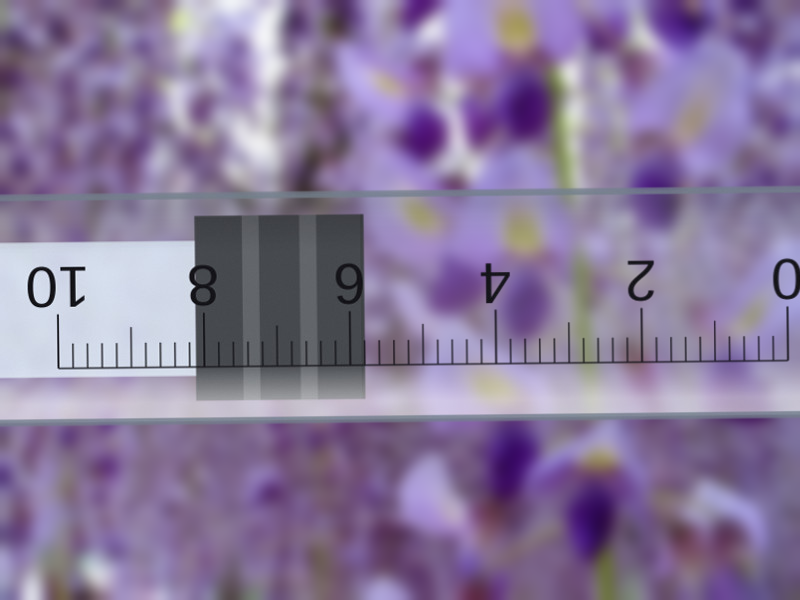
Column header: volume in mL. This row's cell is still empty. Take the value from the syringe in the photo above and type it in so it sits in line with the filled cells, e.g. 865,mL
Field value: 5.8,mL
